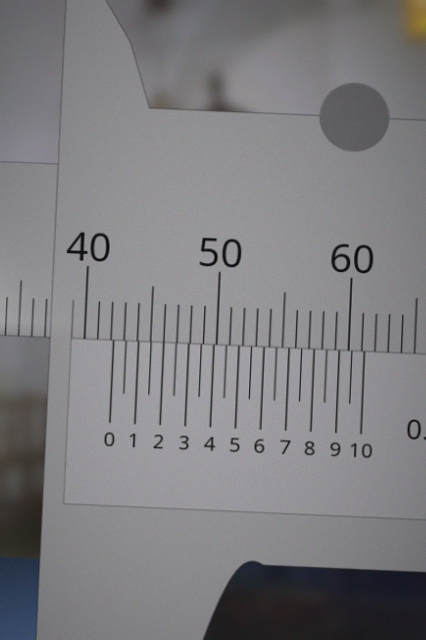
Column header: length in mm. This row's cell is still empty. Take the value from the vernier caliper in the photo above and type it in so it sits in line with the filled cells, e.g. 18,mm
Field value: 42.2,mm
